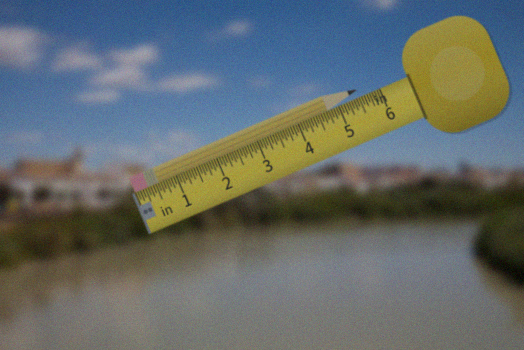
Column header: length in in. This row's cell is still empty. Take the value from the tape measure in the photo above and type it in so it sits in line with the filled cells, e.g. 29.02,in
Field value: 5.5,in
